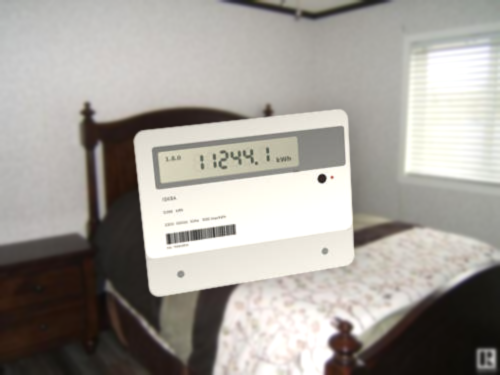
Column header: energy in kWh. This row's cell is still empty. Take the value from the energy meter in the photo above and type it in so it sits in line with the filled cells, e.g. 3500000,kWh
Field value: 11244.1,kWh
